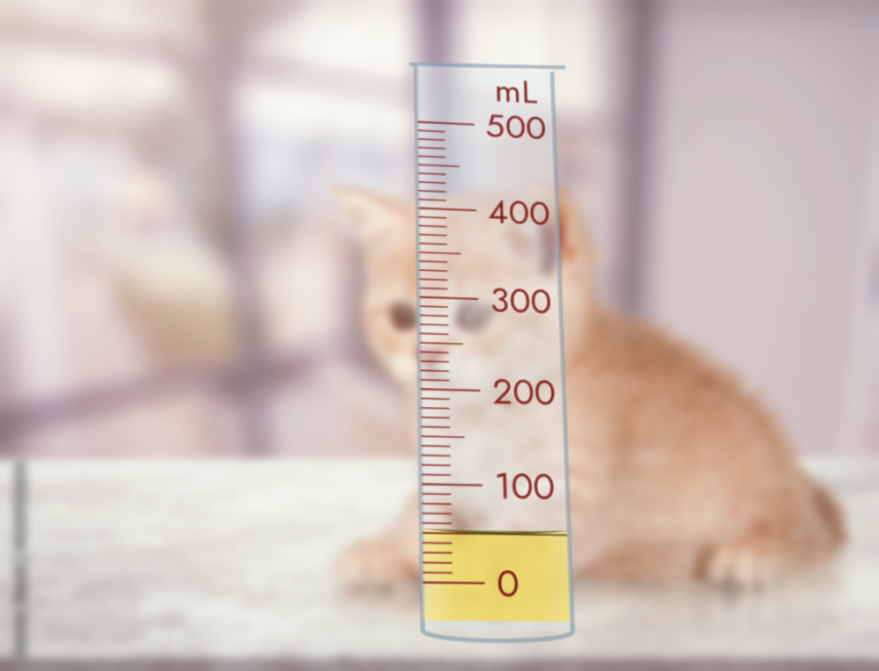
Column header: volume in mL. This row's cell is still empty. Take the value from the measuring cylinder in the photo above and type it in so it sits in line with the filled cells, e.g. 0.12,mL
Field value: 50,mL
